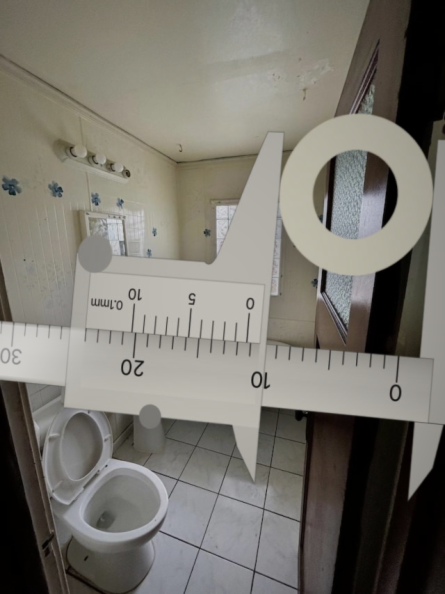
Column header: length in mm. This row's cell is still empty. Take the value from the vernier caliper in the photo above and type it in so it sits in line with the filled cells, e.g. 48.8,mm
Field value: 11.3,mm
